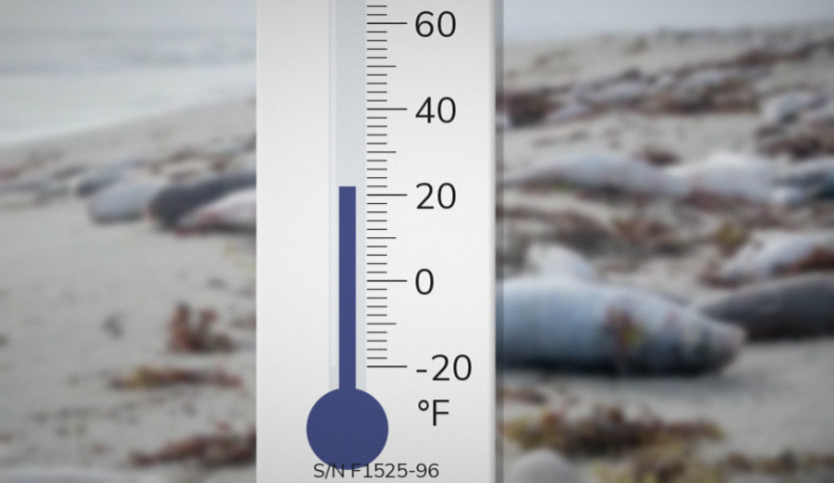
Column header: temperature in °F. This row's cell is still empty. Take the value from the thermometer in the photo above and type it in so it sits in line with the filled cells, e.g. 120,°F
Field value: 22,°F
